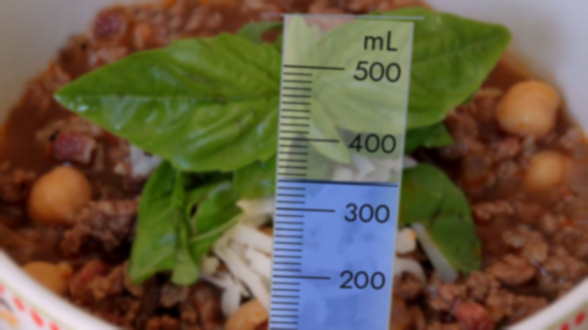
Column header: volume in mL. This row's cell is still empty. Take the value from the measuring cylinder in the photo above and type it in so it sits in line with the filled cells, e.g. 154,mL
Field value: 340,mL
